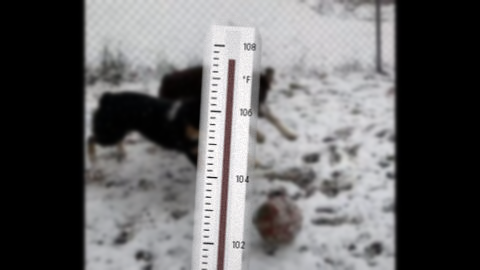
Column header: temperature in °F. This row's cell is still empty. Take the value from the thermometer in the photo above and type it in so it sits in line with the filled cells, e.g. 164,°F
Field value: 107.6,°F
